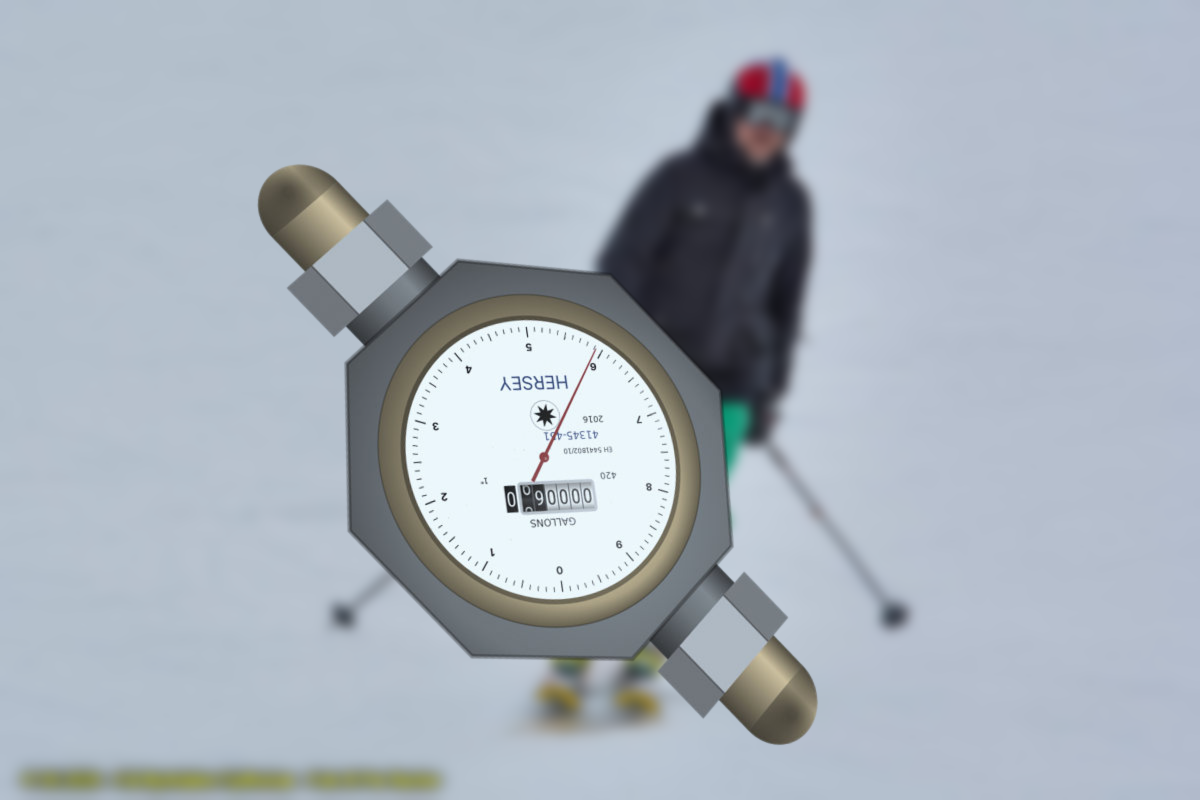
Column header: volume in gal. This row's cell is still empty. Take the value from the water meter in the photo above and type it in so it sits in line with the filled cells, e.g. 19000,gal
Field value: 685.9,gal
